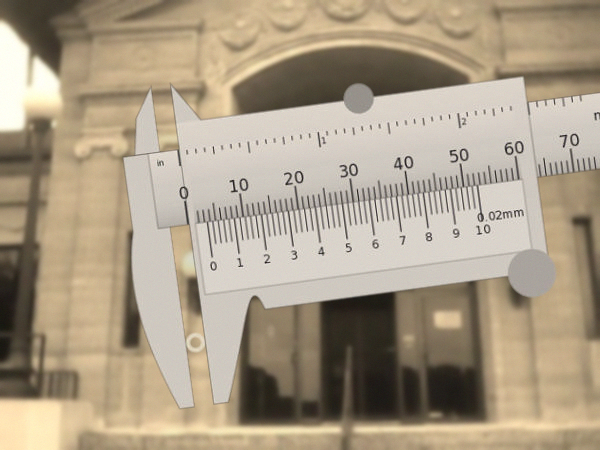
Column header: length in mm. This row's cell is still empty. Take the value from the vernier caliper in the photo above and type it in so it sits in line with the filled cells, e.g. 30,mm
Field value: 3.5,mm
